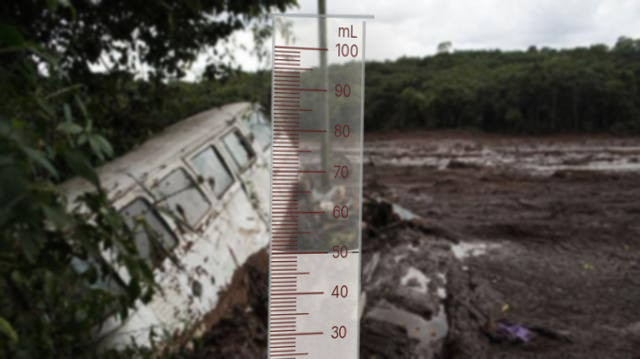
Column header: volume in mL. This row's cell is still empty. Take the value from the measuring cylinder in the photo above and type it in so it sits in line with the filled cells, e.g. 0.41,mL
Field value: 50,mL
